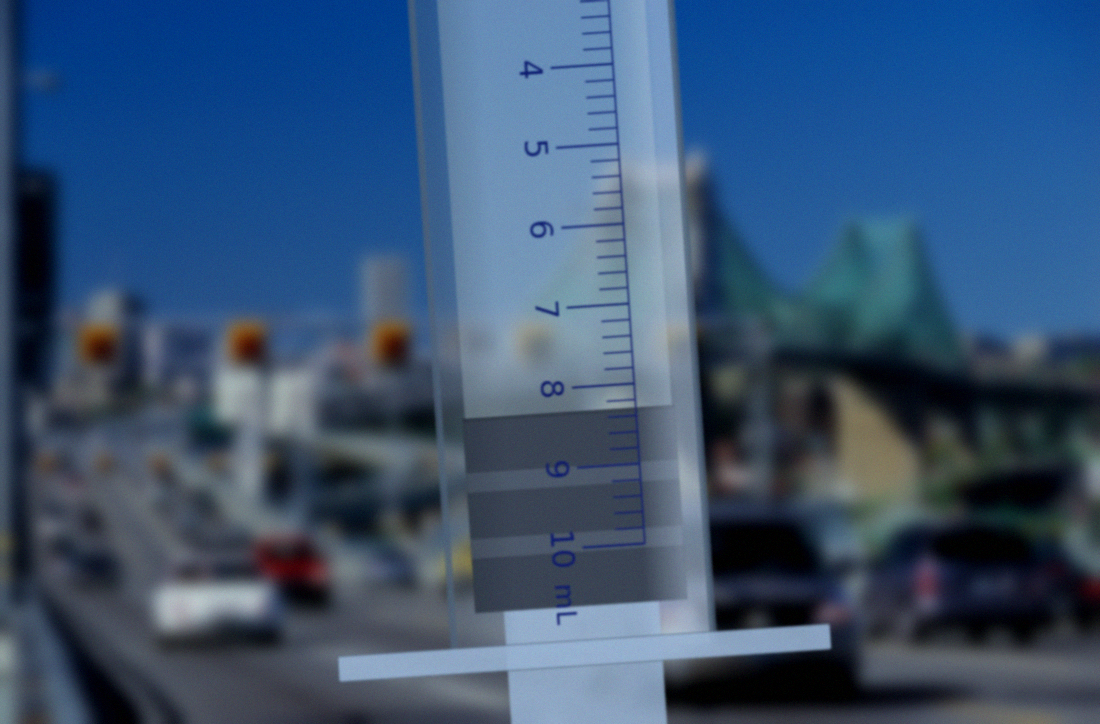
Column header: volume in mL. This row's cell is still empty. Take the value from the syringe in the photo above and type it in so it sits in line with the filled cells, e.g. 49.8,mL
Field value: 8.3,mL
